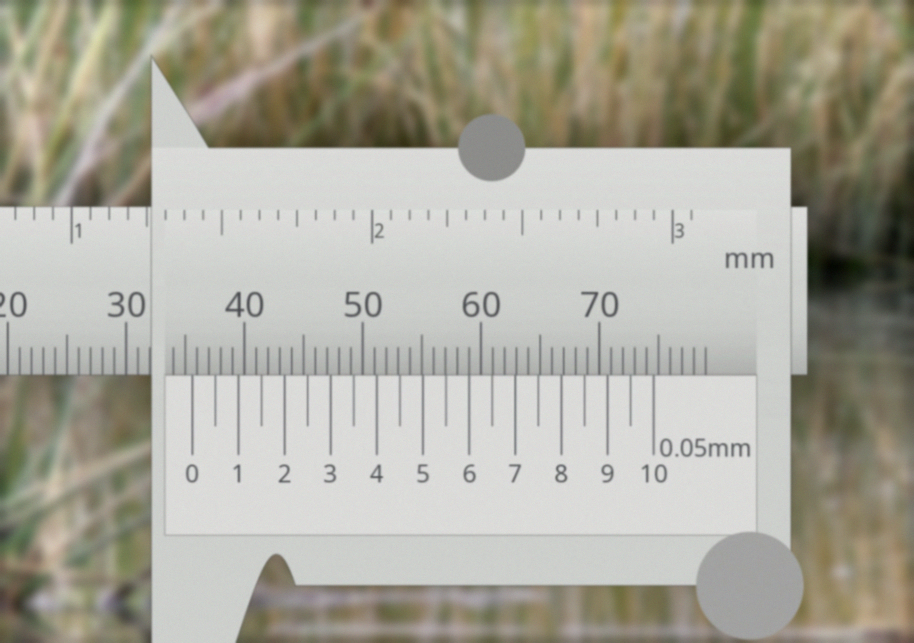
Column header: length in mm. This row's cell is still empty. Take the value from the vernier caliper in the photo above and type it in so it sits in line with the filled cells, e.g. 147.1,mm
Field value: 35.6,mm
